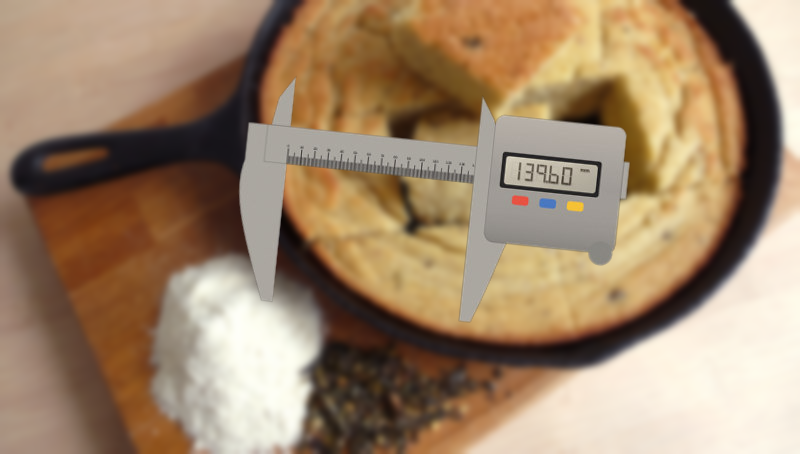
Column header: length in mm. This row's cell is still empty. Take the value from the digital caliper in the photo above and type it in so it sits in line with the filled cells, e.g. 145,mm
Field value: 139.60,mm
